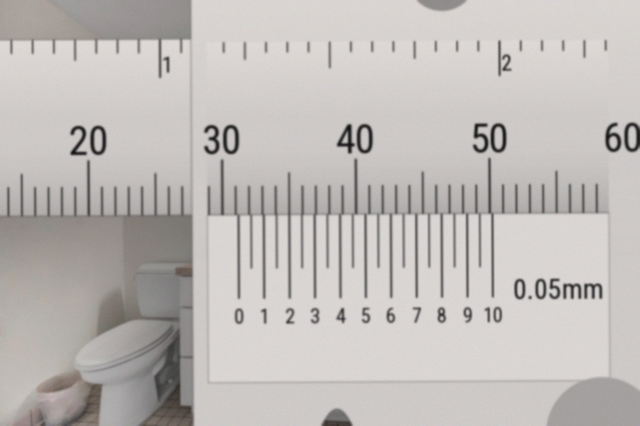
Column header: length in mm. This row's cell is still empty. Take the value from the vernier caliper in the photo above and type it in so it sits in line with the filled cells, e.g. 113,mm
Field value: 31.2,mm
